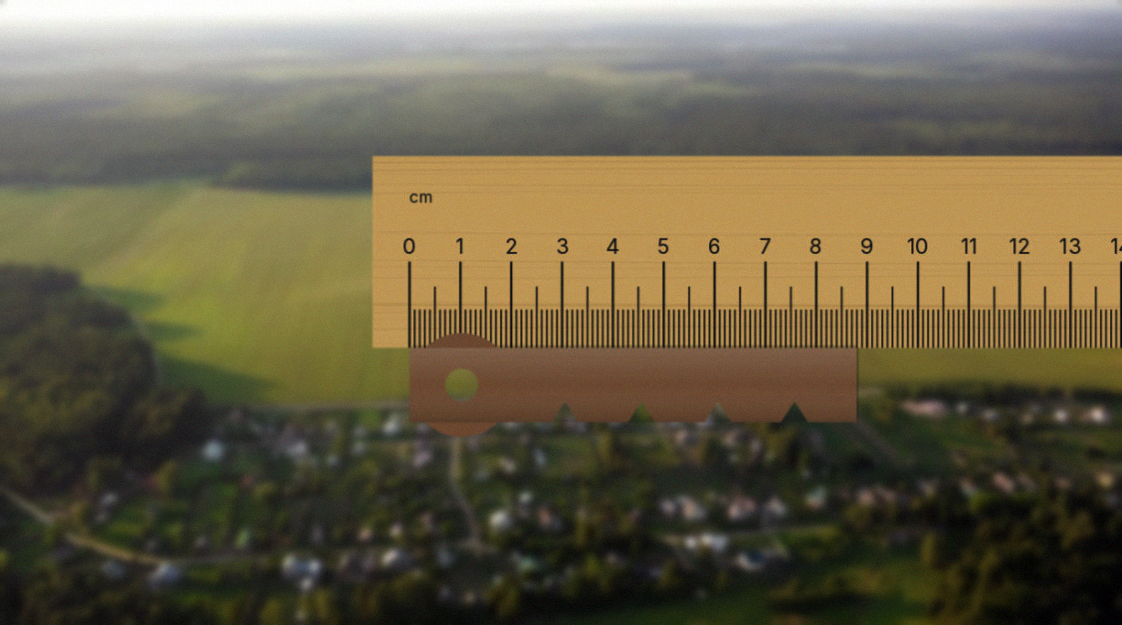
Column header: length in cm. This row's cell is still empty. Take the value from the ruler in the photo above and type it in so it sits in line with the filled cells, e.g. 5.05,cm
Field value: 8.8,cm
